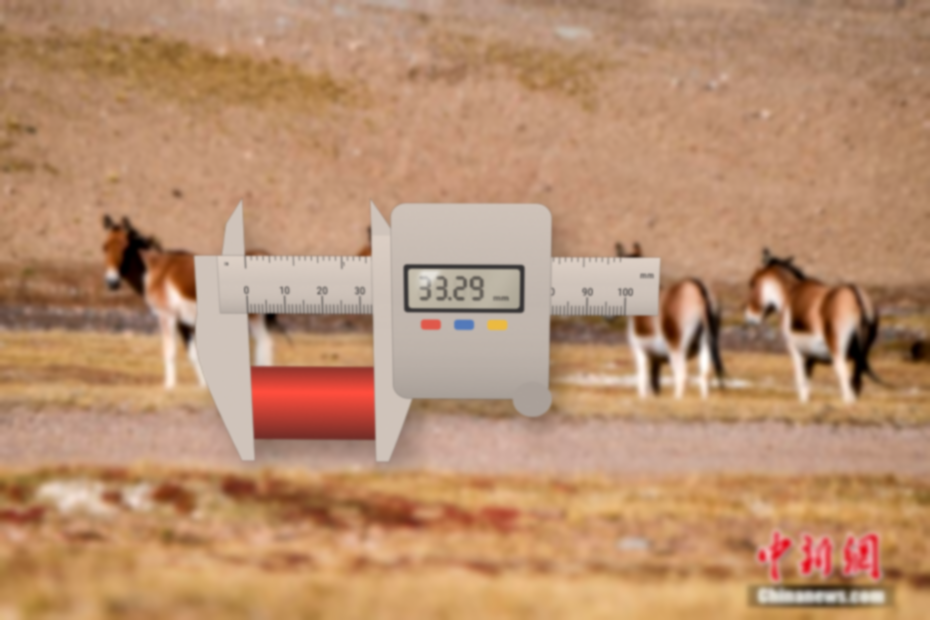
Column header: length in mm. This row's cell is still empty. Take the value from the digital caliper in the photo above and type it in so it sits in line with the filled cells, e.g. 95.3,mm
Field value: 33.29,mm
